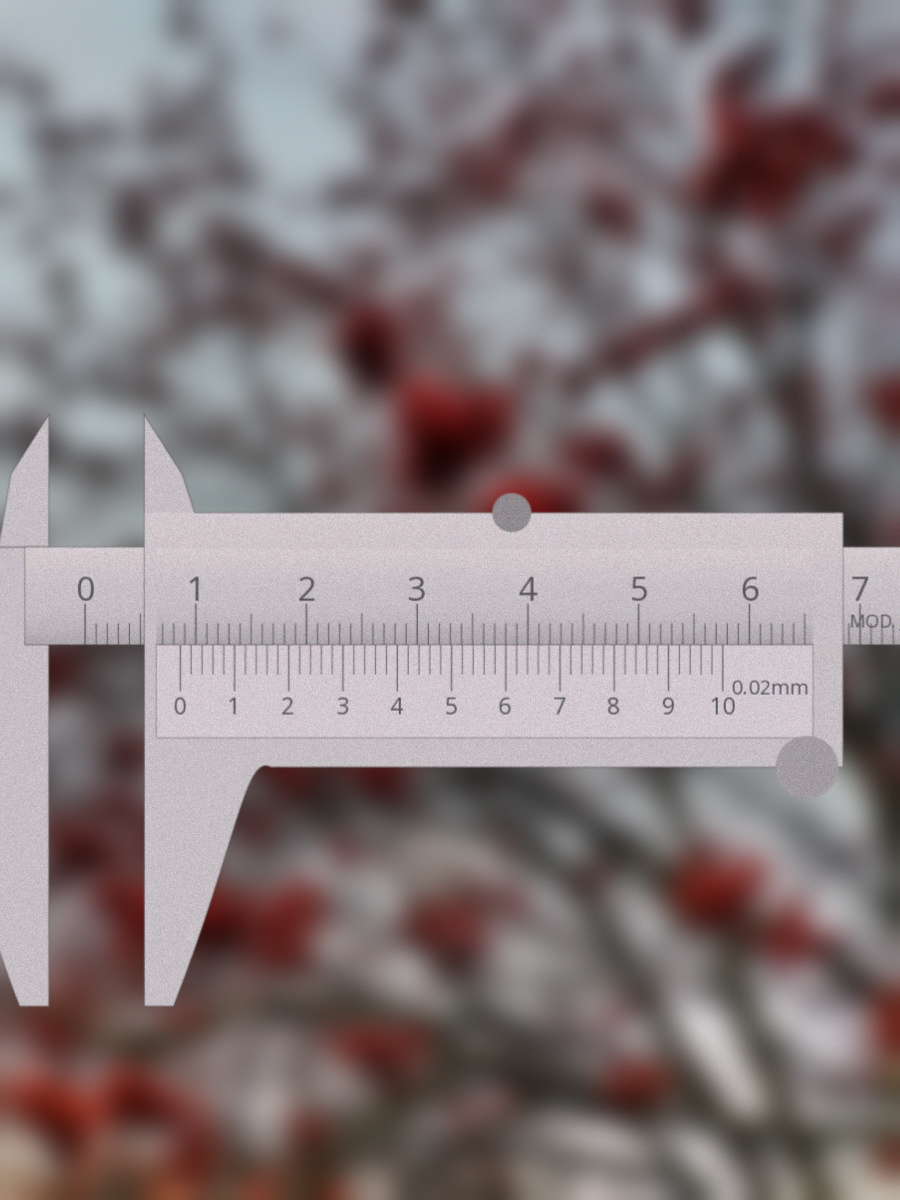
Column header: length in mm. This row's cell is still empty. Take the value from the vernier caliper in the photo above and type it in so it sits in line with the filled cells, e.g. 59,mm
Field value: 8.6,mm
